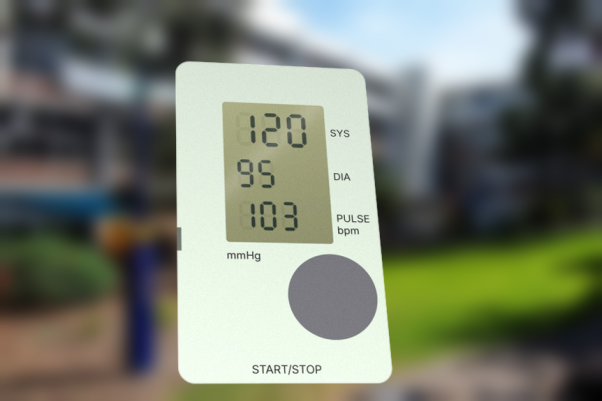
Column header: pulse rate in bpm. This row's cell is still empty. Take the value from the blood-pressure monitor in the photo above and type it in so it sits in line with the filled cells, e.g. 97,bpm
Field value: 103,bpm
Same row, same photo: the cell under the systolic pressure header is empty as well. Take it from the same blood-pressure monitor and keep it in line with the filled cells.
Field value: 120,mmHg
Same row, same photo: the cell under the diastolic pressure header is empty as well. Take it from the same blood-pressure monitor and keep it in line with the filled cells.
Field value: 95,mmHg
